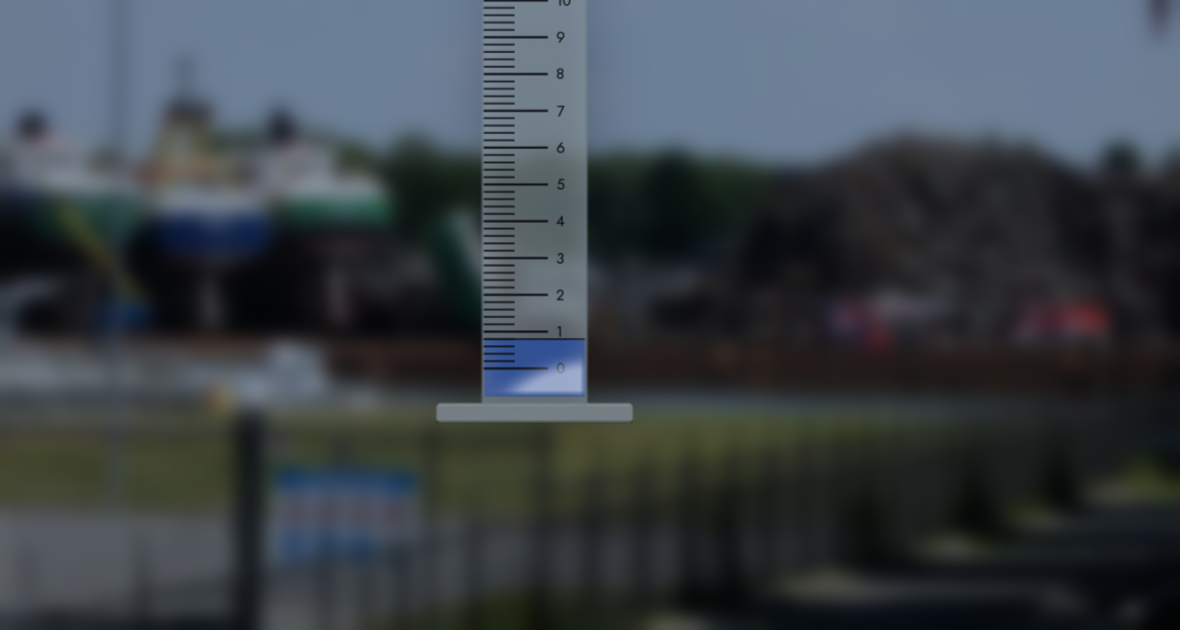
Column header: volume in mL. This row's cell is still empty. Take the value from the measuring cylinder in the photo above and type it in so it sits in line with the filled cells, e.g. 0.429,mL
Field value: 0.8,mL
